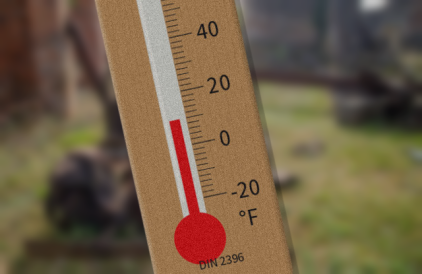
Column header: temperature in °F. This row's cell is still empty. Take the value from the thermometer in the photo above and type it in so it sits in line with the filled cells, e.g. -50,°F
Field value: 10,°F
